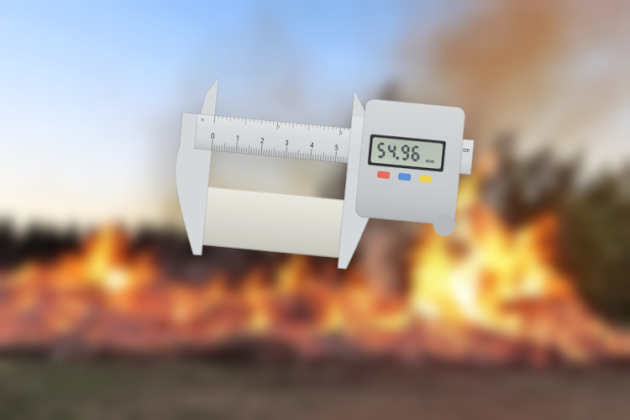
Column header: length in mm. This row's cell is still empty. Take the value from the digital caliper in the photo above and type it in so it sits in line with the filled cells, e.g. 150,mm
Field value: 54.96,mm
